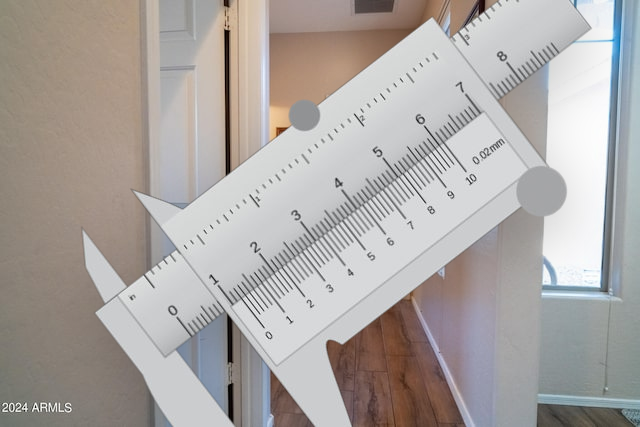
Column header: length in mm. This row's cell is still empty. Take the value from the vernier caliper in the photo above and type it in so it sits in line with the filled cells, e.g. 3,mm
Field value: 12.0,mm
